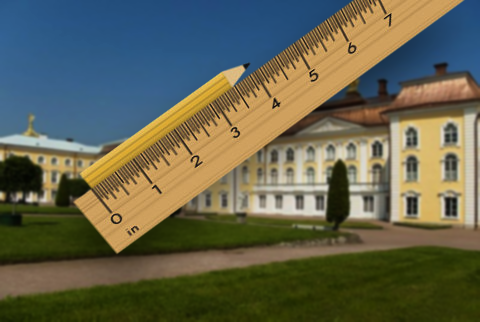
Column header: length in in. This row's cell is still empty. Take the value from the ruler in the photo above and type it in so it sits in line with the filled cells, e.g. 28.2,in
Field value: 4,in
